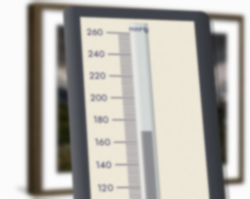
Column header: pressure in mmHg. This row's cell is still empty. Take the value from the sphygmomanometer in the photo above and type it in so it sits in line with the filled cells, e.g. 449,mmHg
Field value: 170,mmHg
